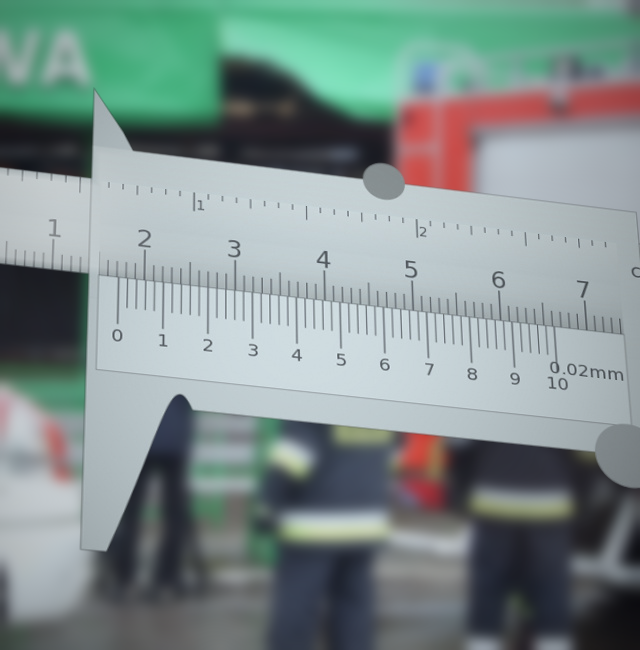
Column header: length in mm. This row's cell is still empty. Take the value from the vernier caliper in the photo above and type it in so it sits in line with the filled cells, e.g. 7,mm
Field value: 17.2,mm
